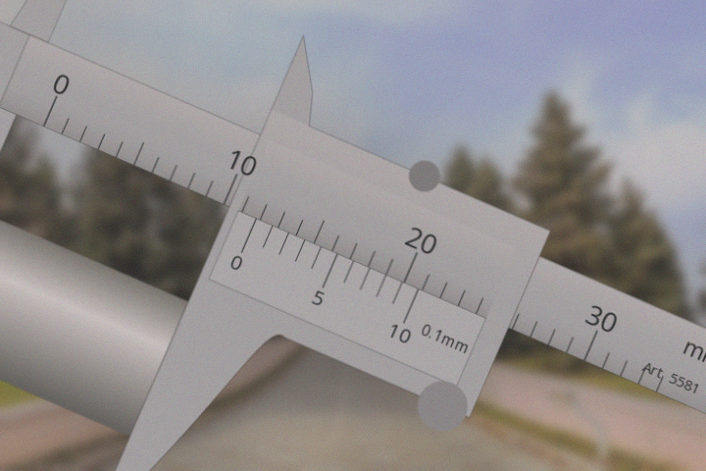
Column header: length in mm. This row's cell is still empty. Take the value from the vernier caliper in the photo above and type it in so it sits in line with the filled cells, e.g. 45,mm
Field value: 11.8,mm
